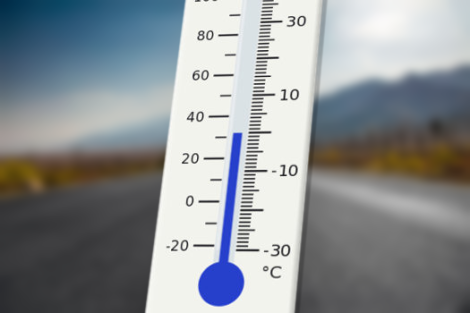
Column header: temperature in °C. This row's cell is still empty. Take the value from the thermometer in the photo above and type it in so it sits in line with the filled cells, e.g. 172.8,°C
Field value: 0,°C
